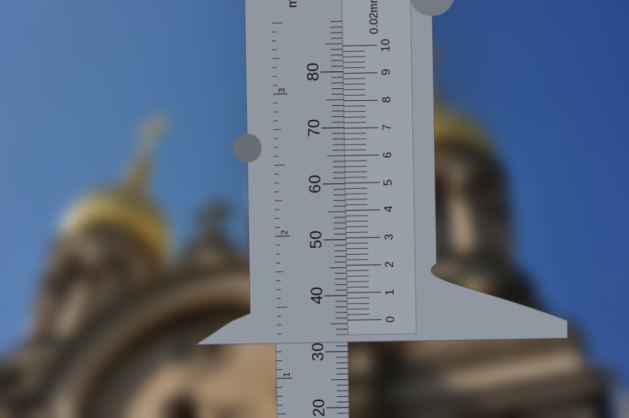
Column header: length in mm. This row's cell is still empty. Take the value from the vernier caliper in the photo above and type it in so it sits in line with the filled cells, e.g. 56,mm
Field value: 35.6,mm
